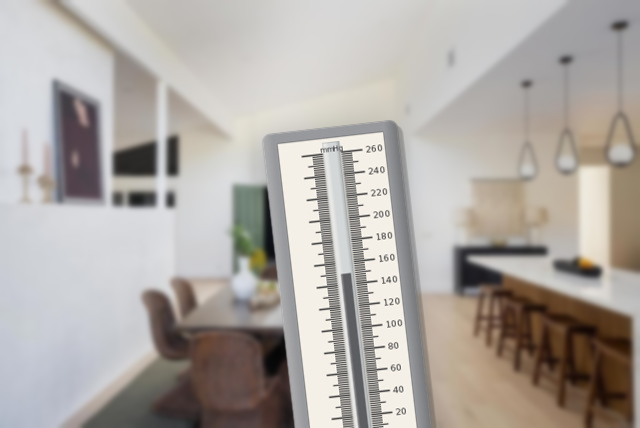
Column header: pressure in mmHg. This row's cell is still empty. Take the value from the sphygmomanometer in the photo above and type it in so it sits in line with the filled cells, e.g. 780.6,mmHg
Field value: 150,mmHg
